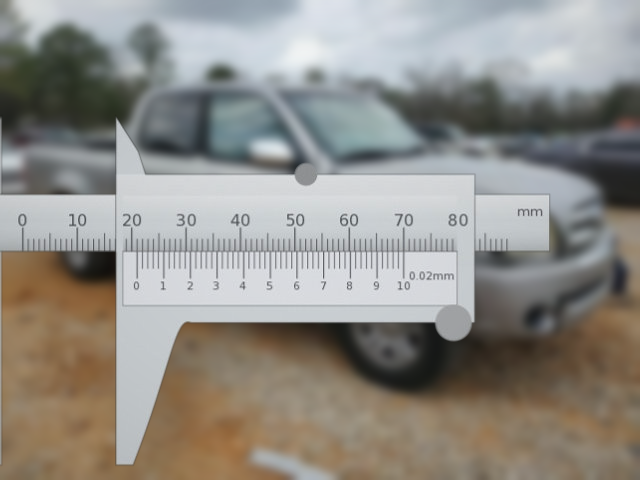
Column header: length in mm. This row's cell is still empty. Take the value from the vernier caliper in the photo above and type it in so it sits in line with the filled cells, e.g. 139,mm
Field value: 21.0,mm
